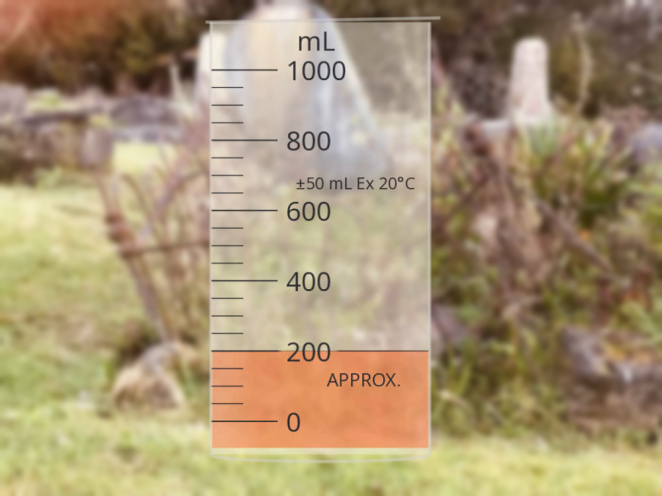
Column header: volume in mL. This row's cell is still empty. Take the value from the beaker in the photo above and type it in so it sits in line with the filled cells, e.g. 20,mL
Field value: 200,mL
